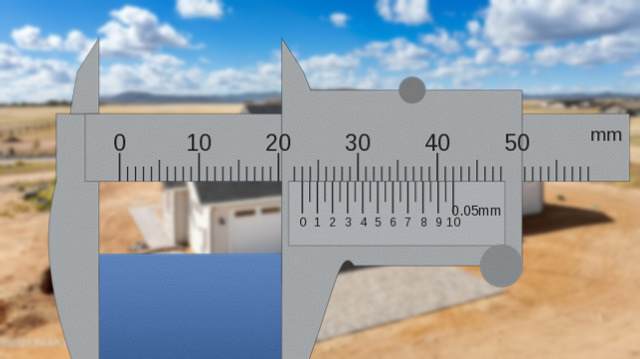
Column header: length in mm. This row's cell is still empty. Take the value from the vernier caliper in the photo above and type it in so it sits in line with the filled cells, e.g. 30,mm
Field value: 23.0,mm
